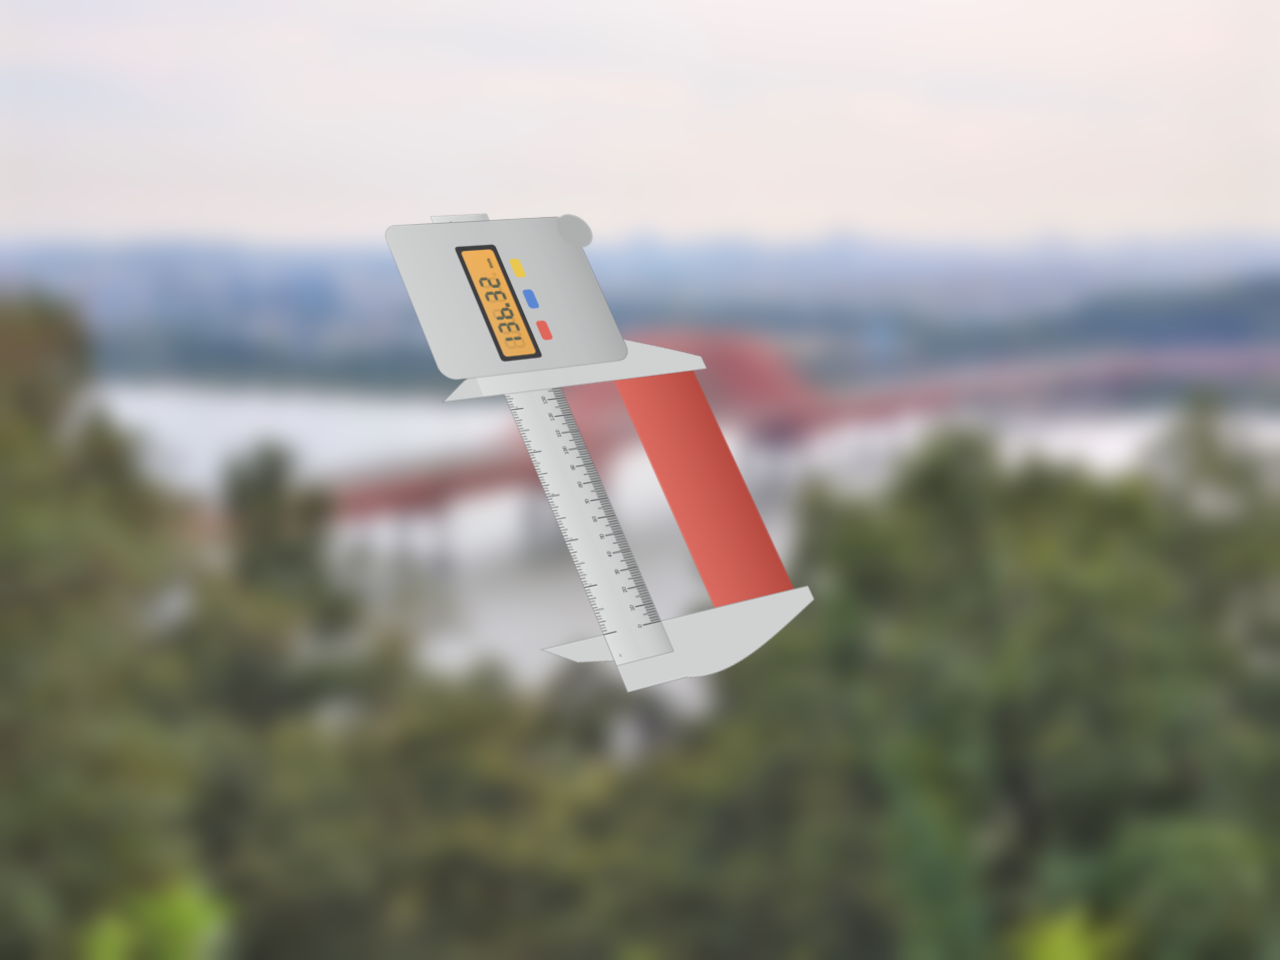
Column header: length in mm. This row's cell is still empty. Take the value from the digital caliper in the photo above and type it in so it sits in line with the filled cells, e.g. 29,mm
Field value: 136.32,mm
